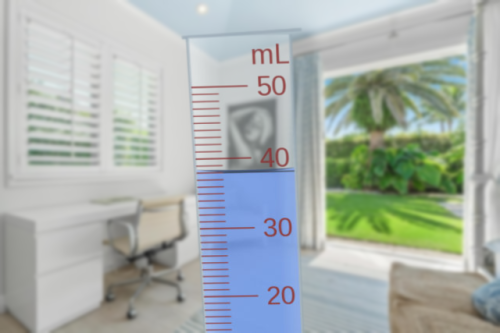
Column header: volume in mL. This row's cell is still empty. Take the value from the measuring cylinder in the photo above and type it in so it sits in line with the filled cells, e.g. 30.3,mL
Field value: 38,mL
